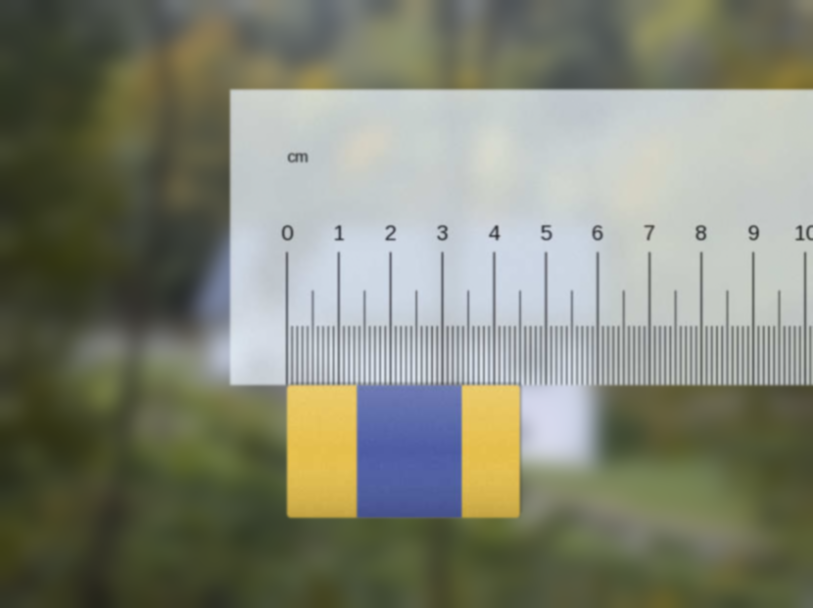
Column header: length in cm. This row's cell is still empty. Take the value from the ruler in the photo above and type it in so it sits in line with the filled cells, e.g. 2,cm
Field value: 4.5,cm
